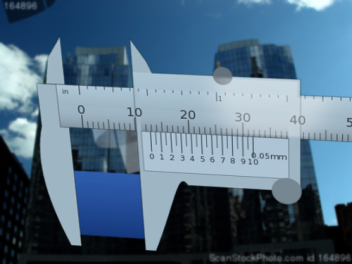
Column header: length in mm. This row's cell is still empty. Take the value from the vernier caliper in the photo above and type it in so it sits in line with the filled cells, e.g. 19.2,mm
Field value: 12.8,mm
